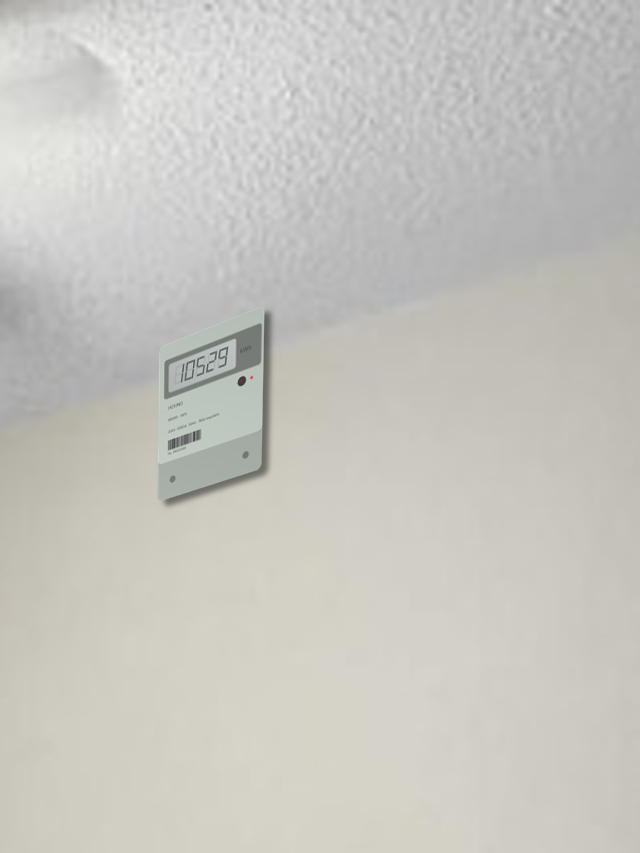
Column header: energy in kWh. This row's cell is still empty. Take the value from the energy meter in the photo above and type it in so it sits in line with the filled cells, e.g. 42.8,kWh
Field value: 10529,kWh
